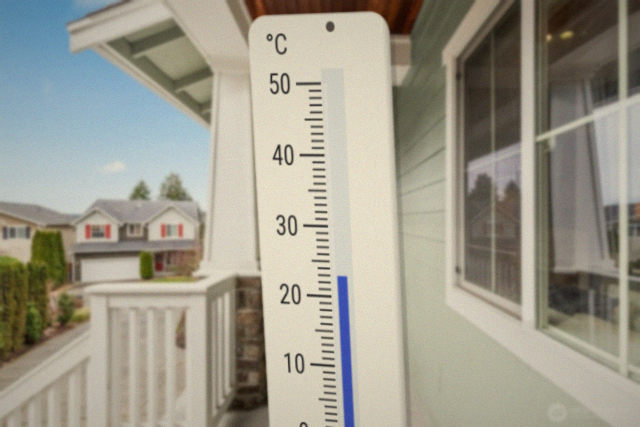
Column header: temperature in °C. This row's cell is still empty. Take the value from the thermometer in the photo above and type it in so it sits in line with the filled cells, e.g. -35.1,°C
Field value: 23,°C
